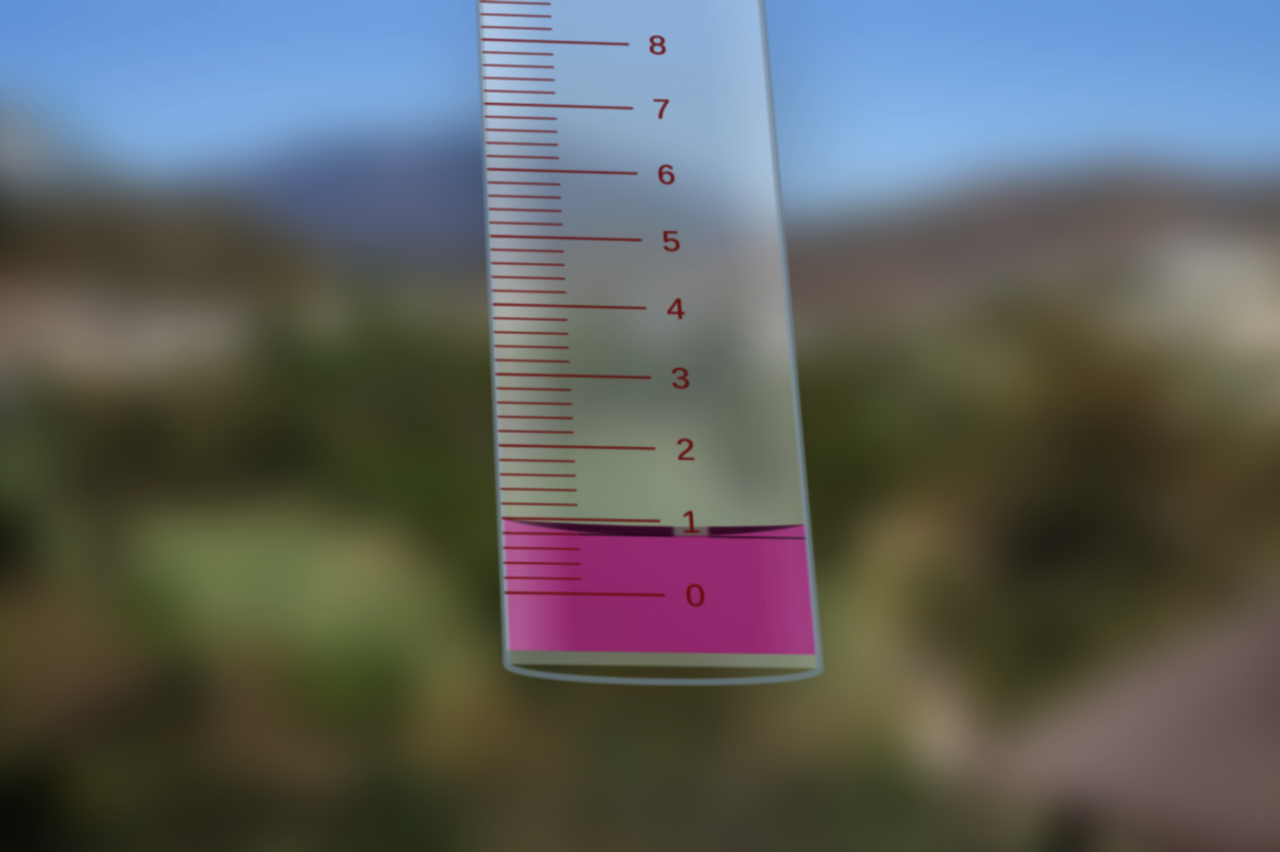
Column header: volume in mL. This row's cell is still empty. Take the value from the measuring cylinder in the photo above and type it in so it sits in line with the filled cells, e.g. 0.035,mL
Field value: 0.8,mL
